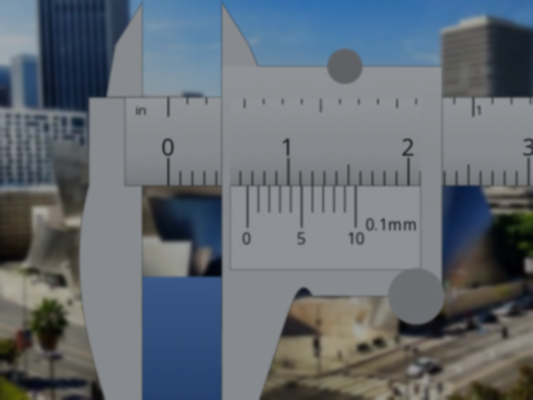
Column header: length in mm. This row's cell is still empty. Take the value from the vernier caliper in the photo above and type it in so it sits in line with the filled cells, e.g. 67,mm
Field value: 6.6,mm
